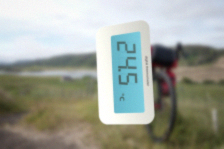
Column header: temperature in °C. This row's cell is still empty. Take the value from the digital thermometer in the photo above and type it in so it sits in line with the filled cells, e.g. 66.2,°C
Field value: 24.5,°C
